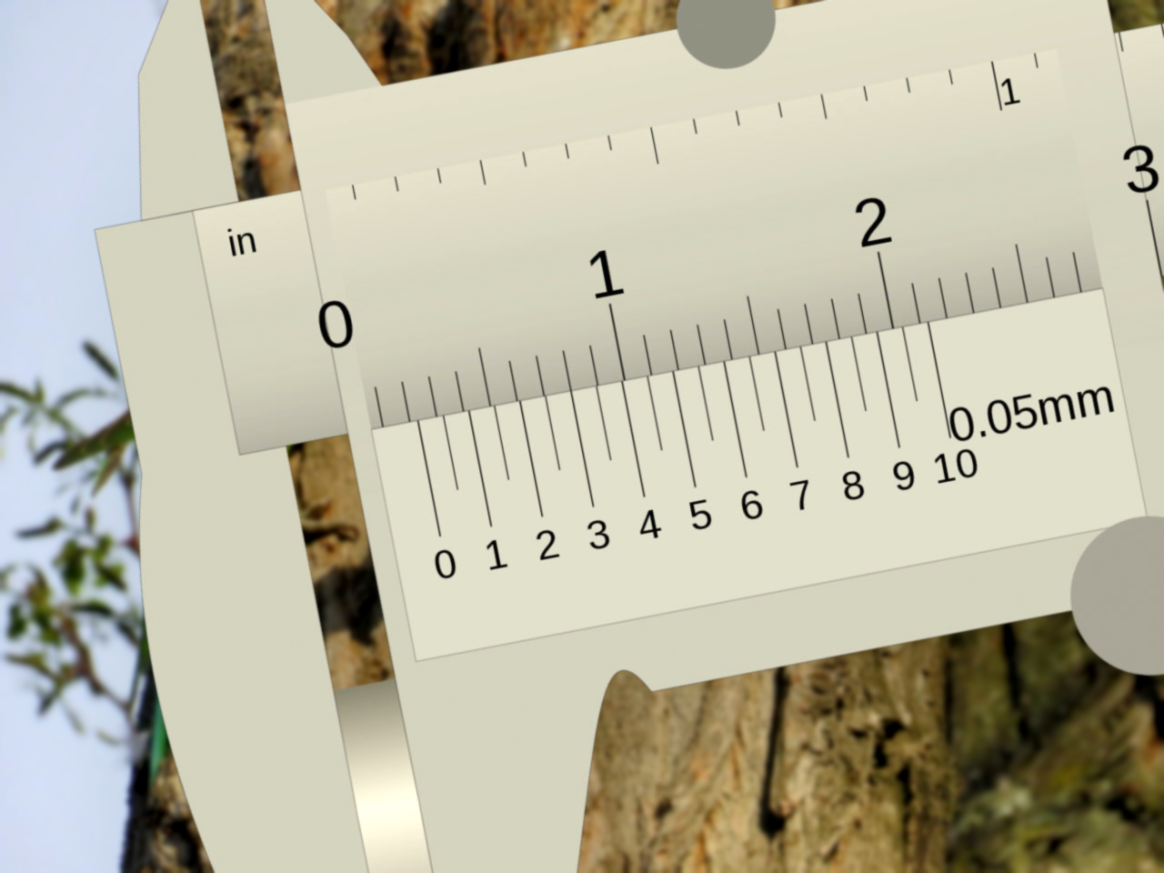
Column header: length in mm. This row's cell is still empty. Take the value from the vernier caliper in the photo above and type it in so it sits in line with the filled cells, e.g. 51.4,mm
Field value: 2.30,mm
